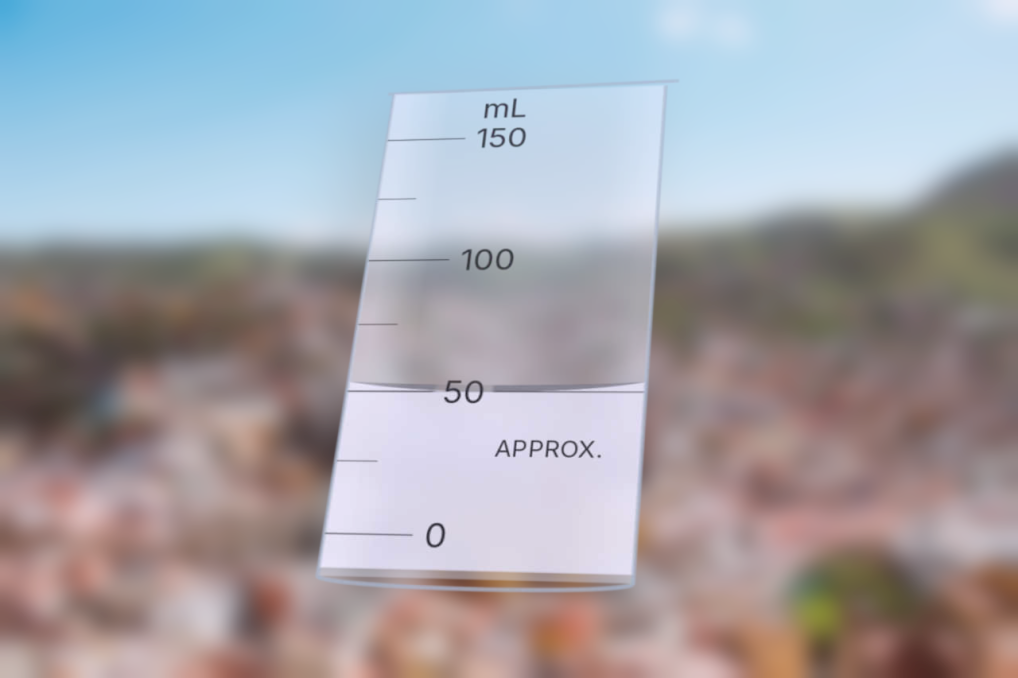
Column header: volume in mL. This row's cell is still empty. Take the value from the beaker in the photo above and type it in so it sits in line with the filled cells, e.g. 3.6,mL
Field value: 50,mL
